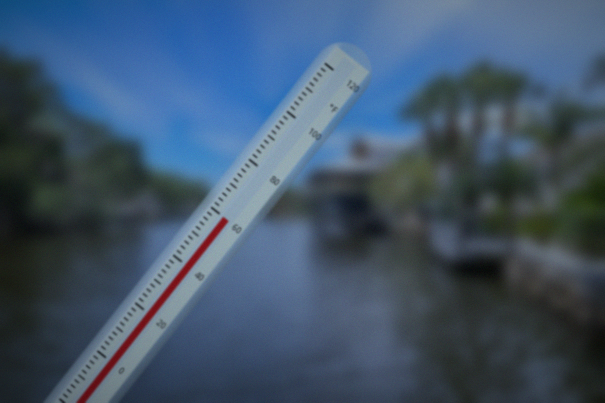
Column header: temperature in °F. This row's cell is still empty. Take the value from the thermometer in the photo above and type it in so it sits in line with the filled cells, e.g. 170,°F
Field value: 60,°F
